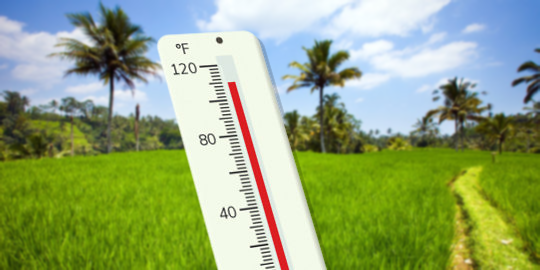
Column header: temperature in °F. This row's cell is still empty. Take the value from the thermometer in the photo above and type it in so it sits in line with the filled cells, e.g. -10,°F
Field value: 110,°F
